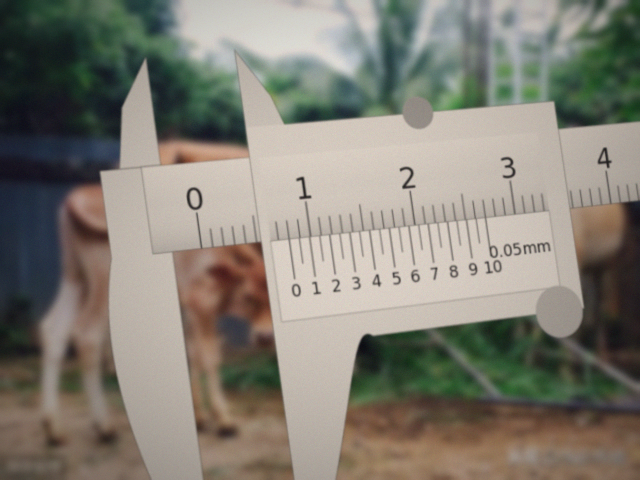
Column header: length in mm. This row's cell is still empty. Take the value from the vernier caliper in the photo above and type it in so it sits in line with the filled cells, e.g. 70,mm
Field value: 8.0,mm
